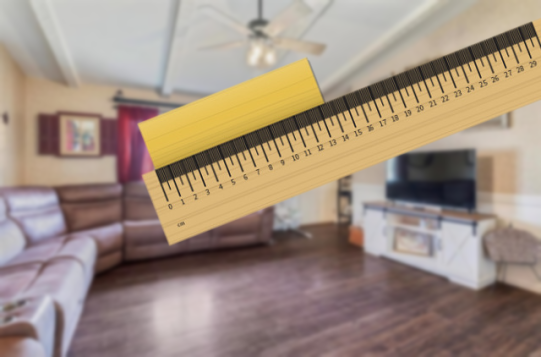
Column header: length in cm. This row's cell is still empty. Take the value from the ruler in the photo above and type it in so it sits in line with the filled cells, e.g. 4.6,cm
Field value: 13.5,cm
